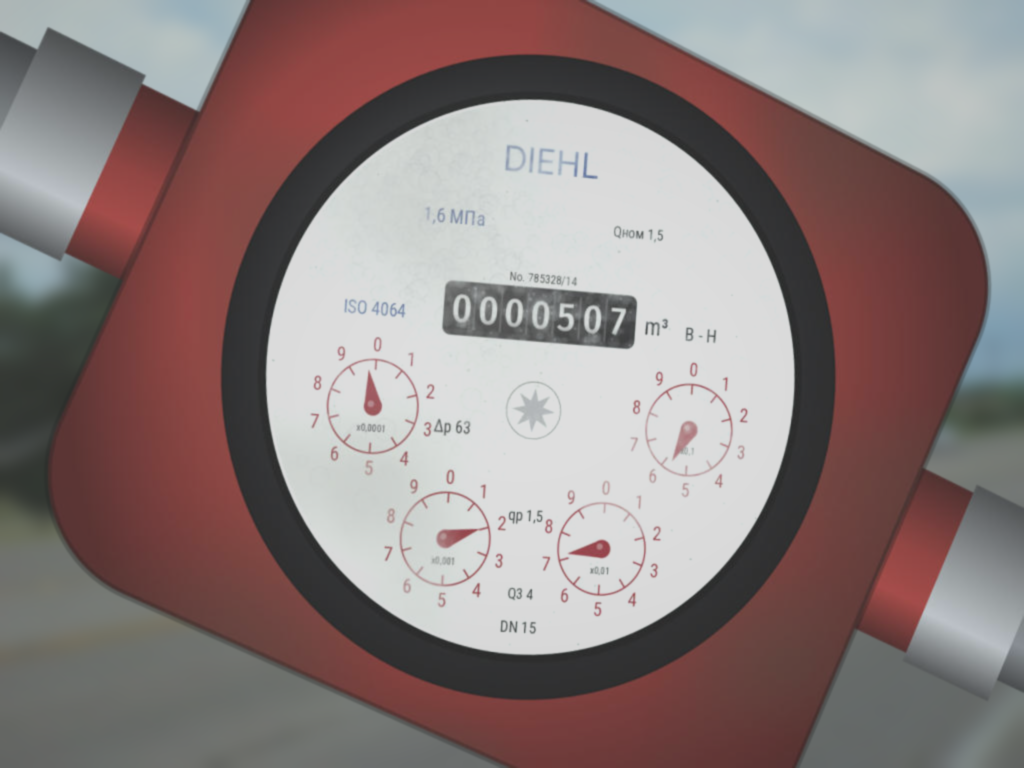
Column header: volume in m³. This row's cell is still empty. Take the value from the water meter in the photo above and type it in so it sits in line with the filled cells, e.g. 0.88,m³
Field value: 507.5719,m³
